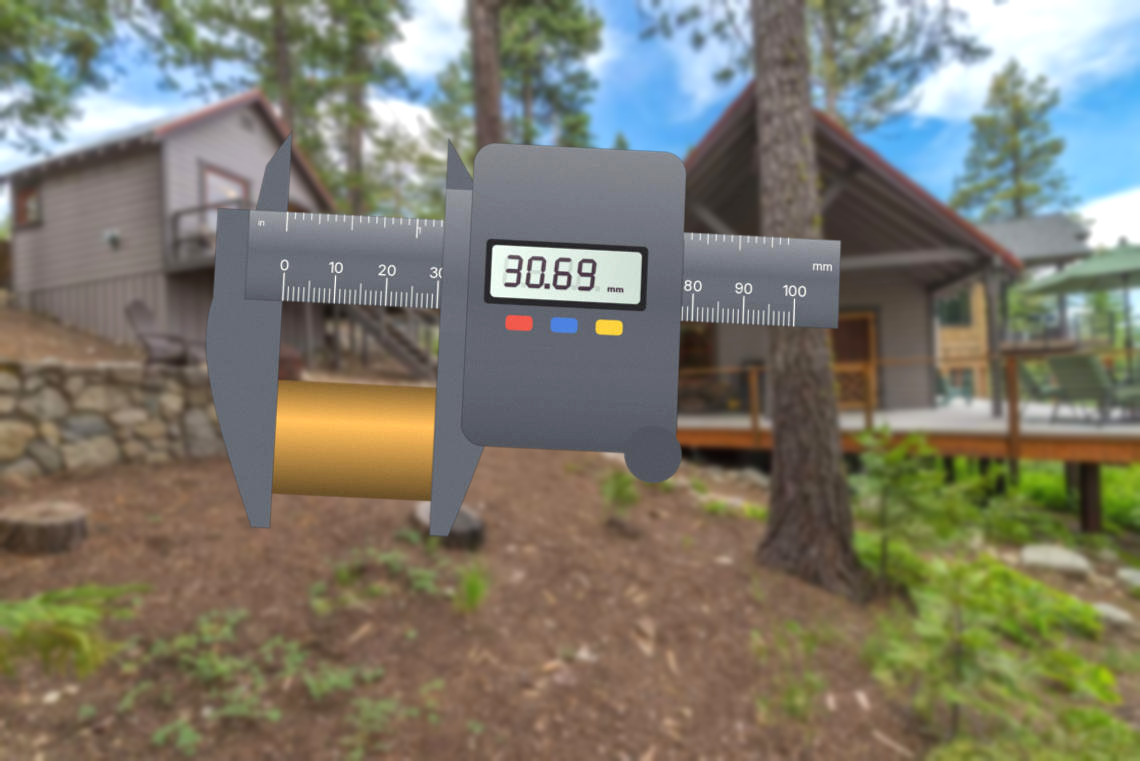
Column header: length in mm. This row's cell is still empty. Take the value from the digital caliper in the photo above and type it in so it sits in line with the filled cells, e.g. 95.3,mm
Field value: 30.69,mm
